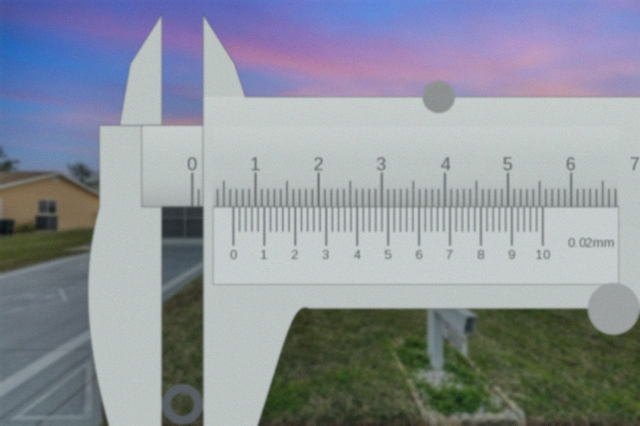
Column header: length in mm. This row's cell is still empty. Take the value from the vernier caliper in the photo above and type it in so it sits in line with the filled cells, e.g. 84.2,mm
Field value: 6.5,mm
